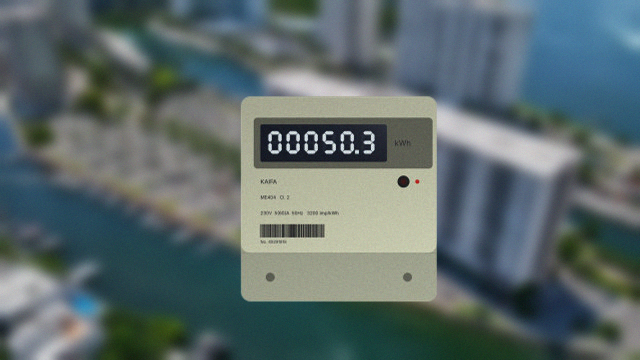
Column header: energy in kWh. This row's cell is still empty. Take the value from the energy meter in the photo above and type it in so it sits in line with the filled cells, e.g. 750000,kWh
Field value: 50.3,kWh
